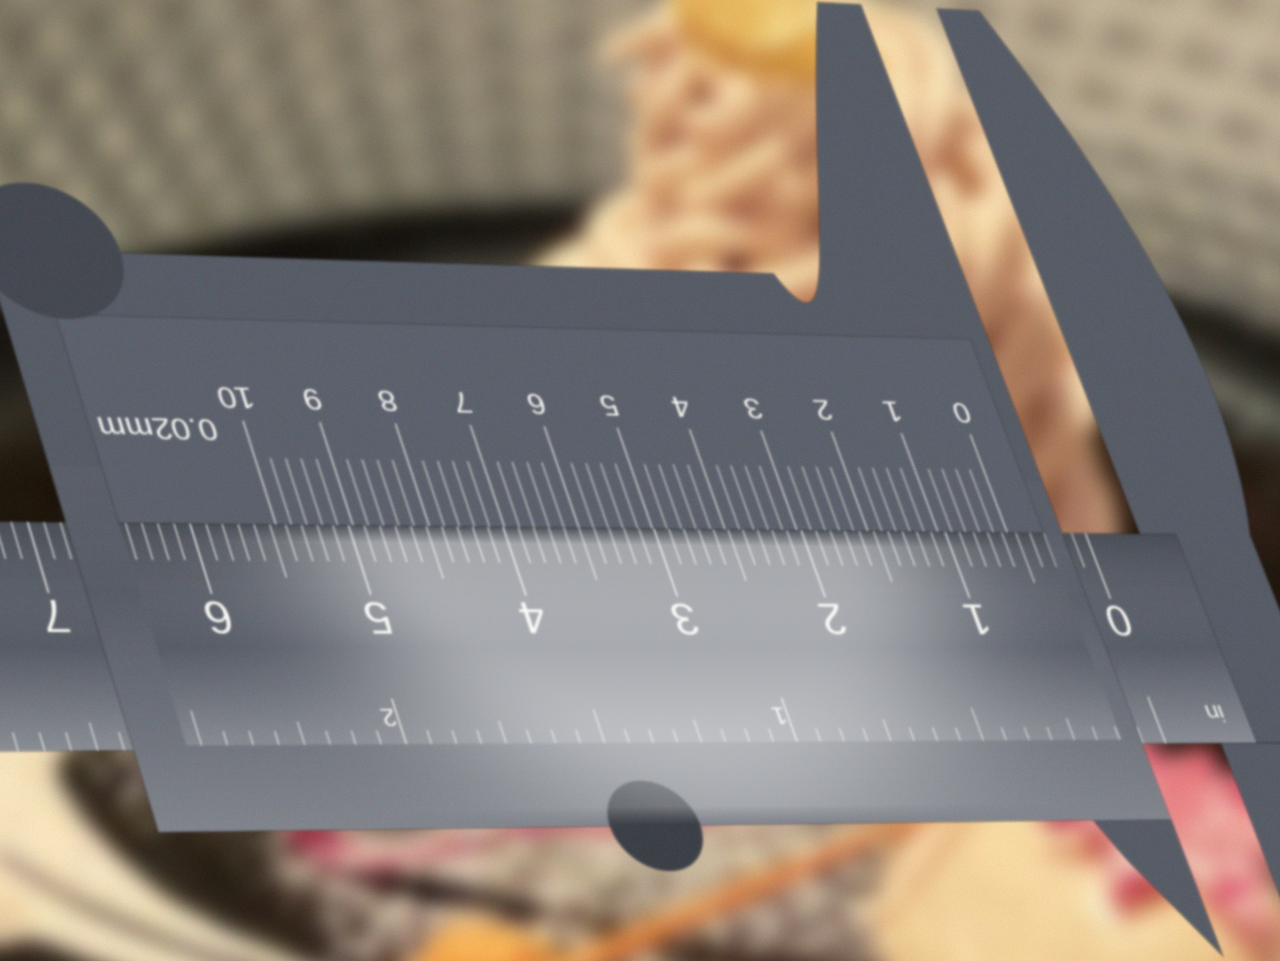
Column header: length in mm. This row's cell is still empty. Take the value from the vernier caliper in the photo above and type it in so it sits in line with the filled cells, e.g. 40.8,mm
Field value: 5.6,mm
